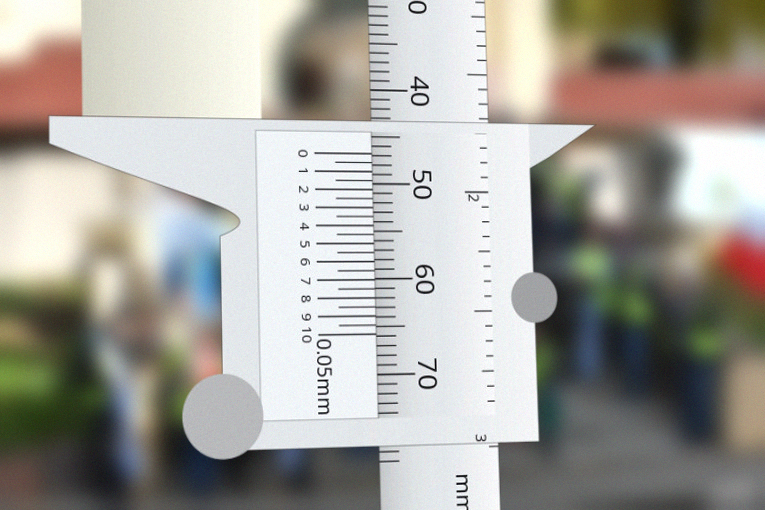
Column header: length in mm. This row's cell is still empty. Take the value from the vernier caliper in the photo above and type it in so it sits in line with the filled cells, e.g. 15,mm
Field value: 46.8,mm
